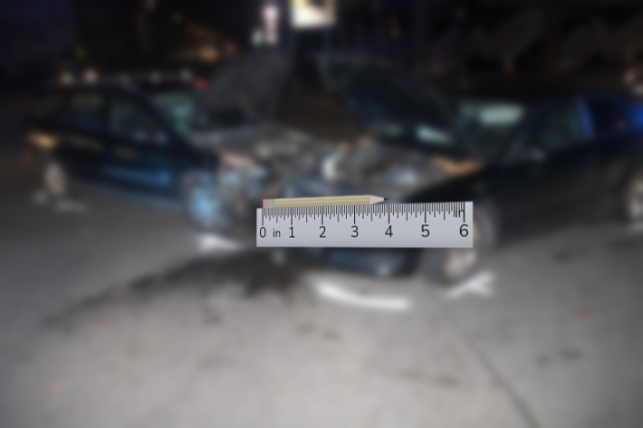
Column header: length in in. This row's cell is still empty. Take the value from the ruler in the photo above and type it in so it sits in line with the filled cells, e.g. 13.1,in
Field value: 4,in
